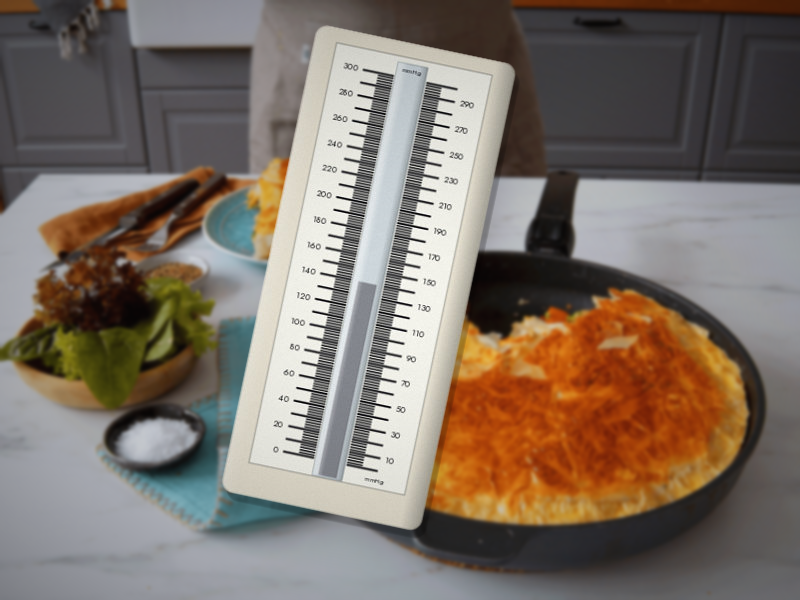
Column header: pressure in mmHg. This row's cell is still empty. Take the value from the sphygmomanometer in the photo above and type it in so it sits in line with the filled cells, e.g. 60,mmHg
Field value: 140,mmHg
